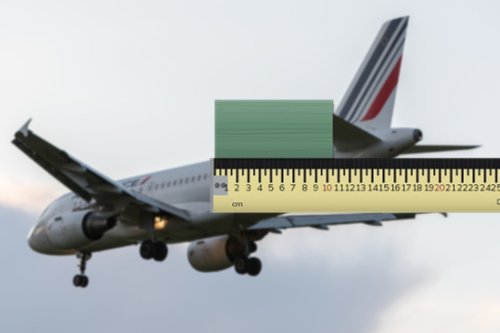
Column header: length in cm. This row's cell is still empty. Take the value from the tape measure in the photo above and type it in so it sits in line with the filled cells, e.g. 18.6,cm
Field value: 10.5,cm
